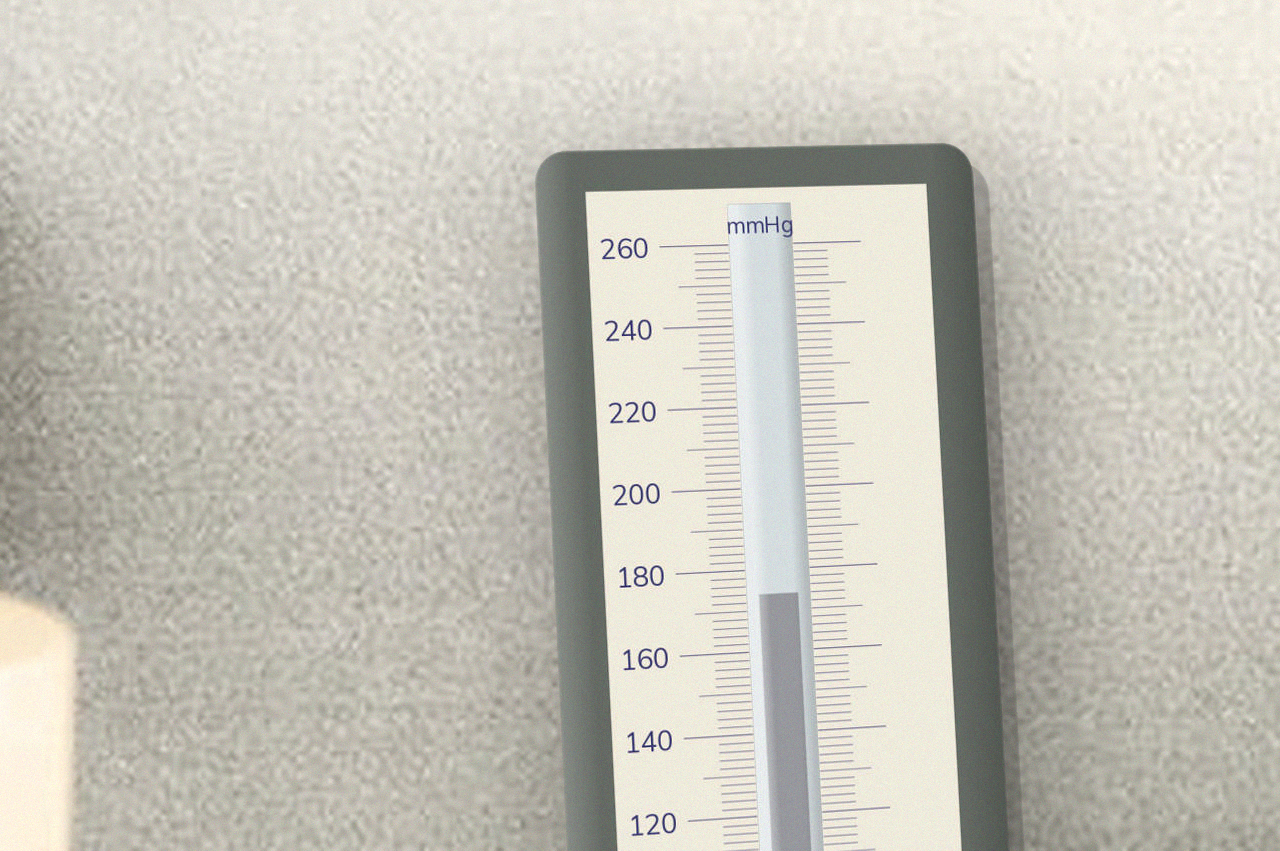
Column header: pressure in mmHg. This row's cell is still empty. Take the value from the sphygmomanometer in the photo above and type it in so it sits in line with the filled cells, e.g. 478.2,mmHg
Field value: 174,mmHg
